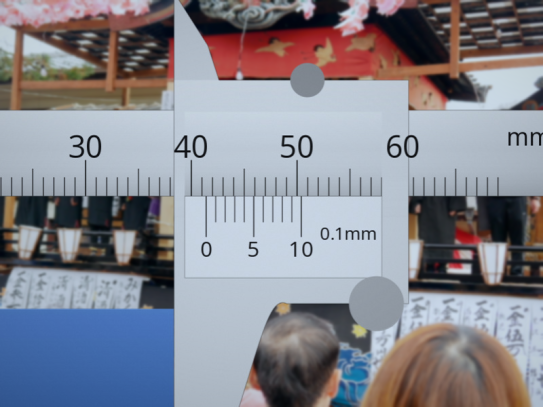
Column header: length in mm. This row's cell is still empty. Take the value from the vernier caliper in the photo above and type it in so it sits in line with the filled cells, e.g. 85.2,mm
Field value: 41.4,mm
